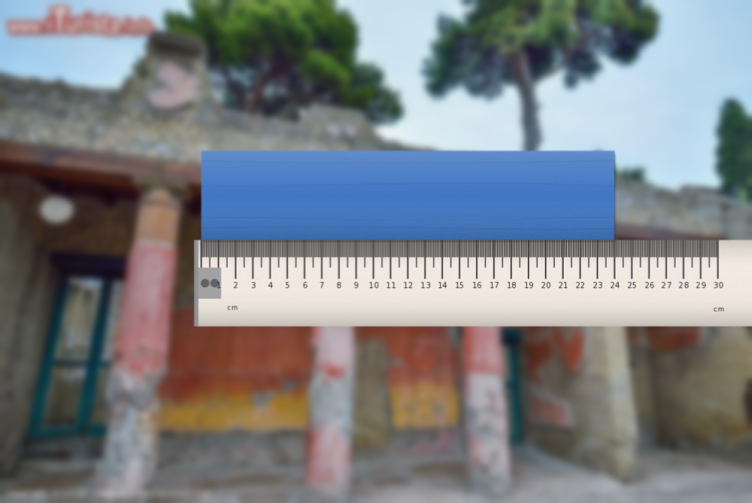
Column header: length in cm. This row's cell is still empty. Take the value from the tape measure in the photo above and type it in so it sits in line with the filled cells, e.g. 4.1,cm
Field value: 24,cm
